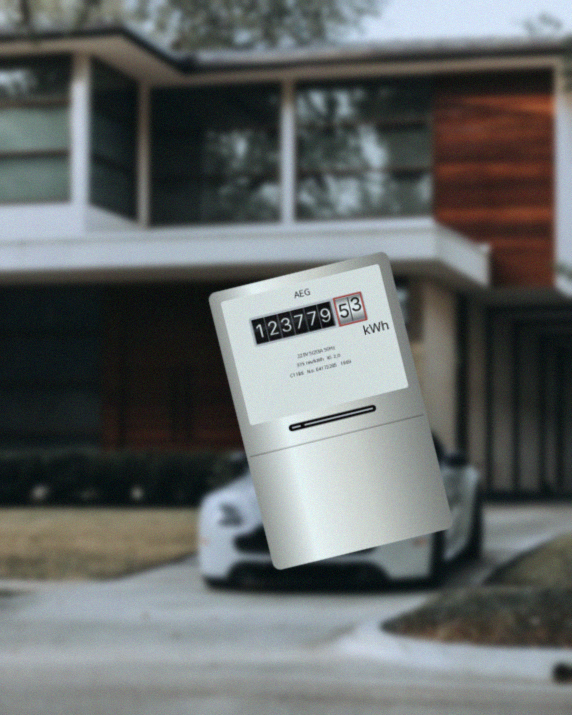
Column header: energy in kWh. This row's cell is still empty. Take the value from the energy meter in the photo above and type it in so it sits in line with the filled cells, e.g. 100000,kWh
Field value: 123779.53,kWh
